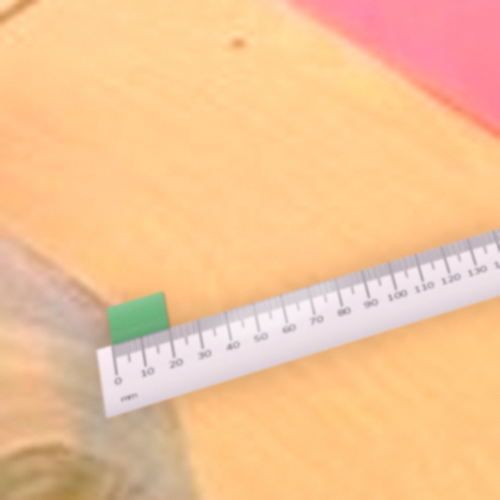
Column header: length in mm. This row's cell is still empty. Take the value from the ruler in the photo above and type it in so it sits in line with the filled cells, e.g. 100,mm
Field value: 20,mm
